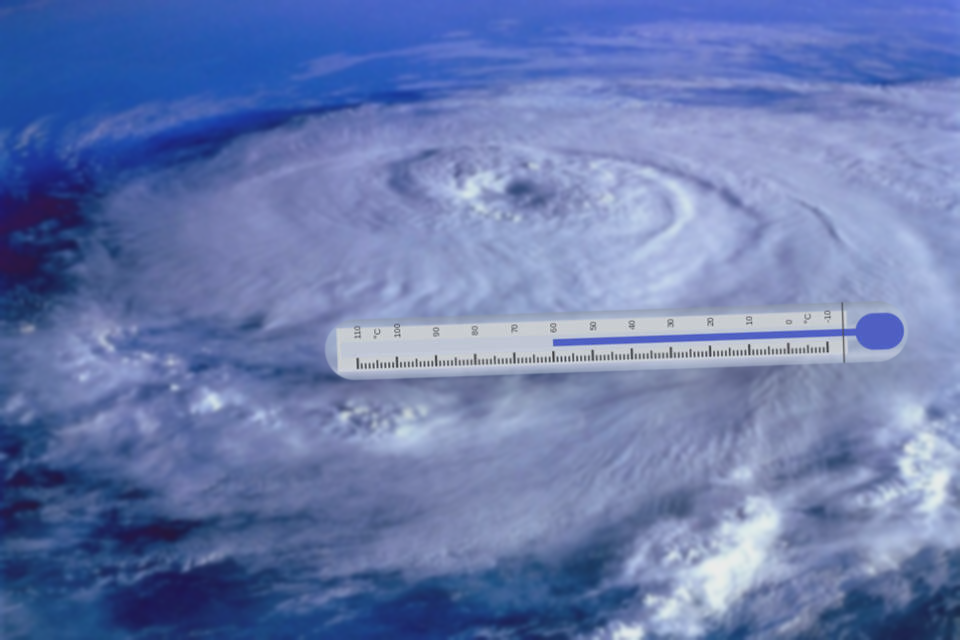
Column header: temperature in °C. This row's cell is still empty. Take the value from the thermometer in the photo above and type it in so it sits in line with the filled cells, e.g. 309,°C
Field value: 60,°C
